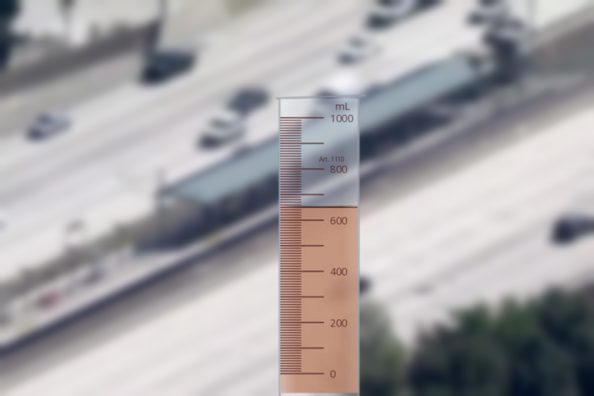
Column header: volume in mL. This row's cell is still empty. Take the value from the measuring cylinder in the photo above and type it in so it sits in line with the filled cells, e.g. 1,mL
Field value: 650,mL
